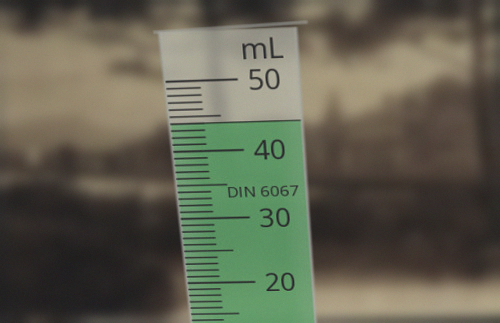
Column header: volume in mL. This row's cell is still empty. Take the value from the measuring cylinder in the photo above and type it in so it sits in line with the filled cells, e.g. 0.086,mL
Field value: 44,mL
